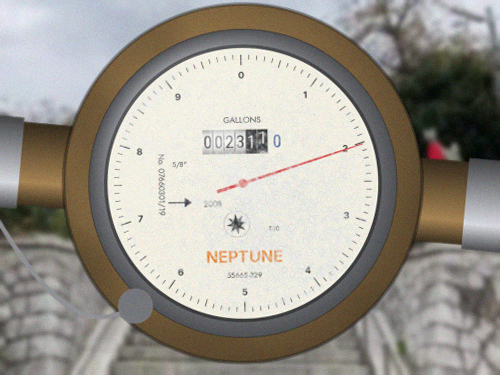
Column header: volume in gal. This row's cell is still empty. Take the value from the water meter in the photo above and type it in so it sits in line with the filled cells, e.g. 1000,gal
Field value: 23112.0,gal
